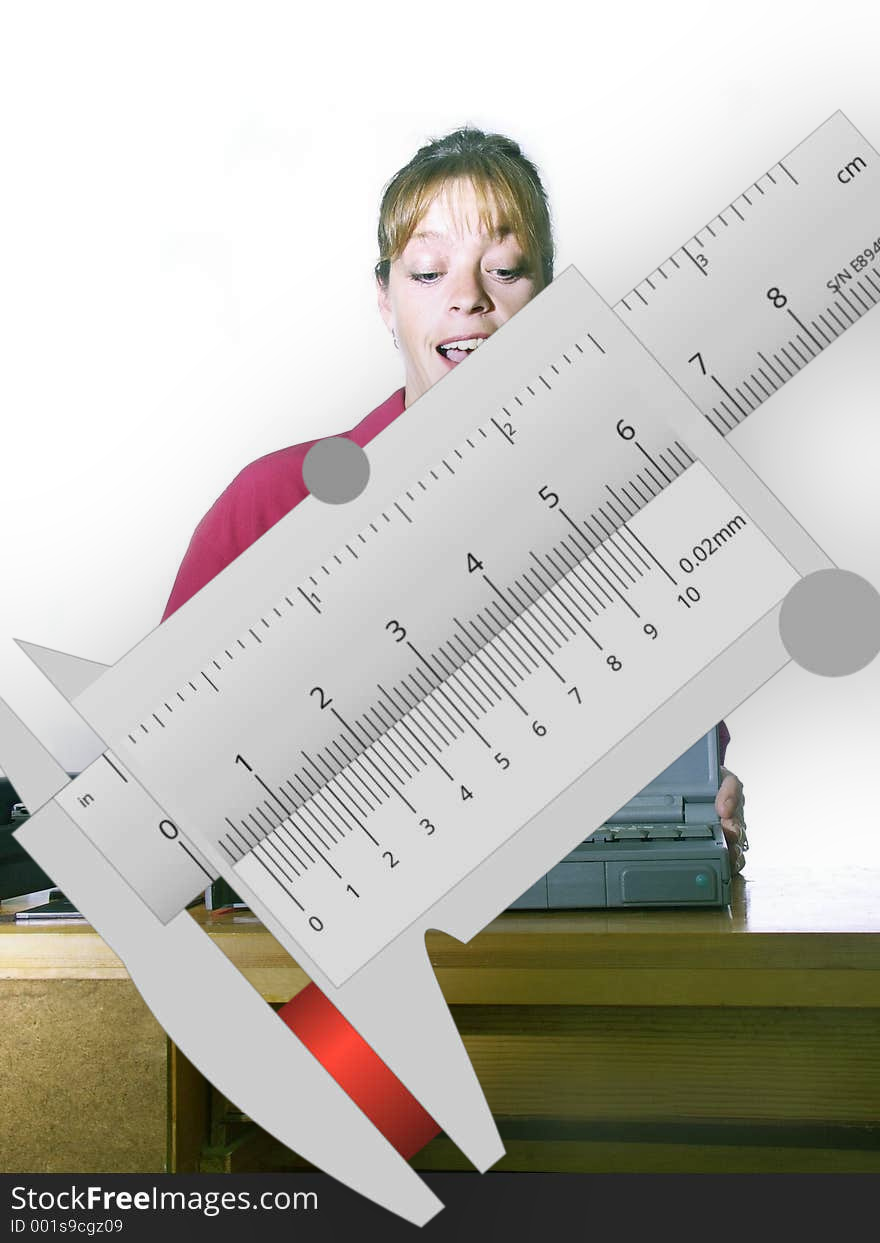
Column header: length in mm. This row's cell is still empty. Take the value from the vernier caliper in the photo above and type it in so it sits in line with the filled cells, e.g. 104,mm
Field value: 4.8,mm
